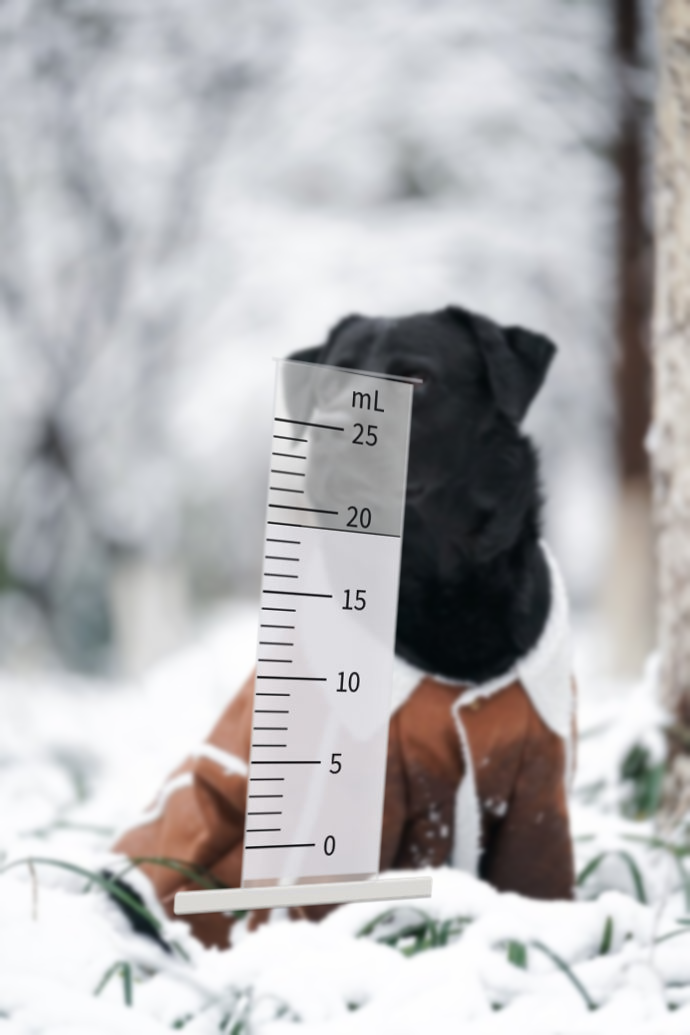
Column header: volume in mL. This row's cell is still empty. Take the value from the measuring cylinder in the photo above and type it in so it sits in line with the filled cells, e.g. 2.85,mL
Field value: 19,mL
